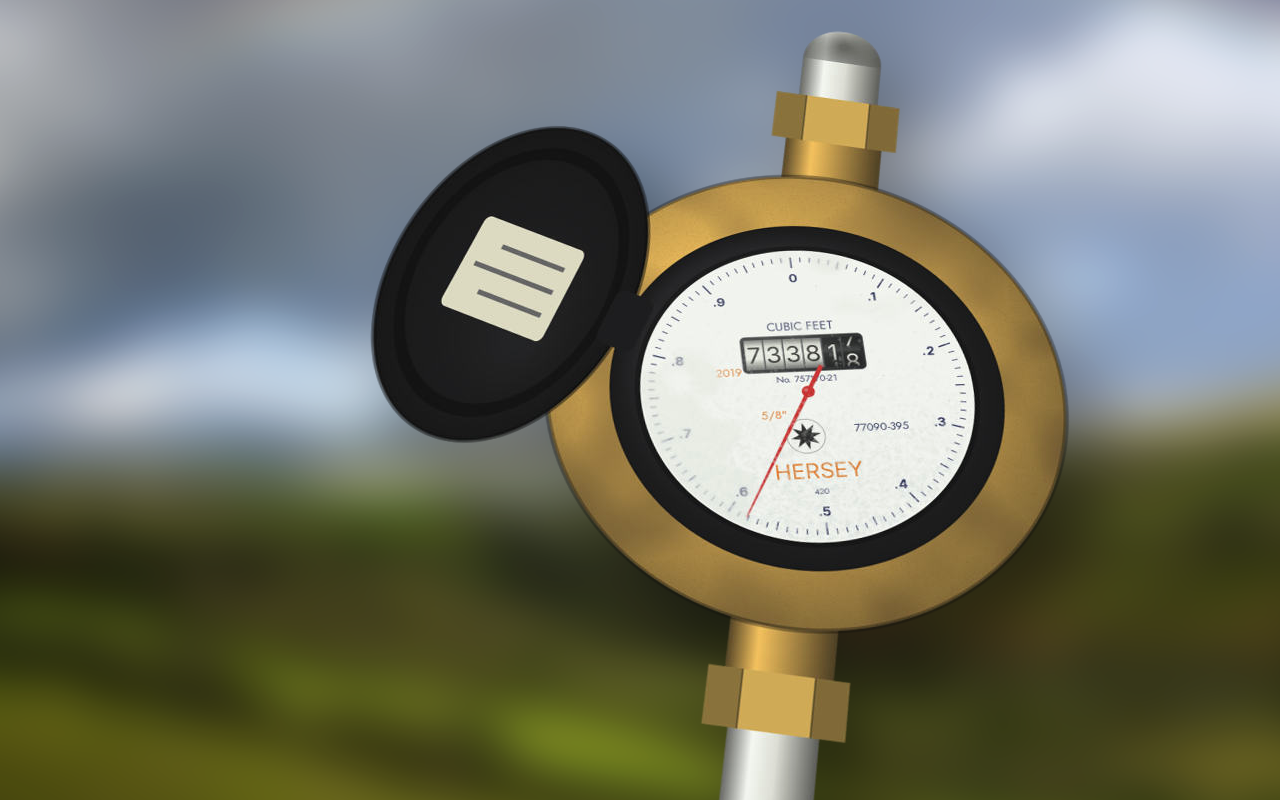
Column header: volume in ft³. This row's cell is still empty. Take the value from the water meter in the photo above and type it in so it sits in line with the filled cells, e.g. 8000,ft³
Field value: 733817.58,ft³
